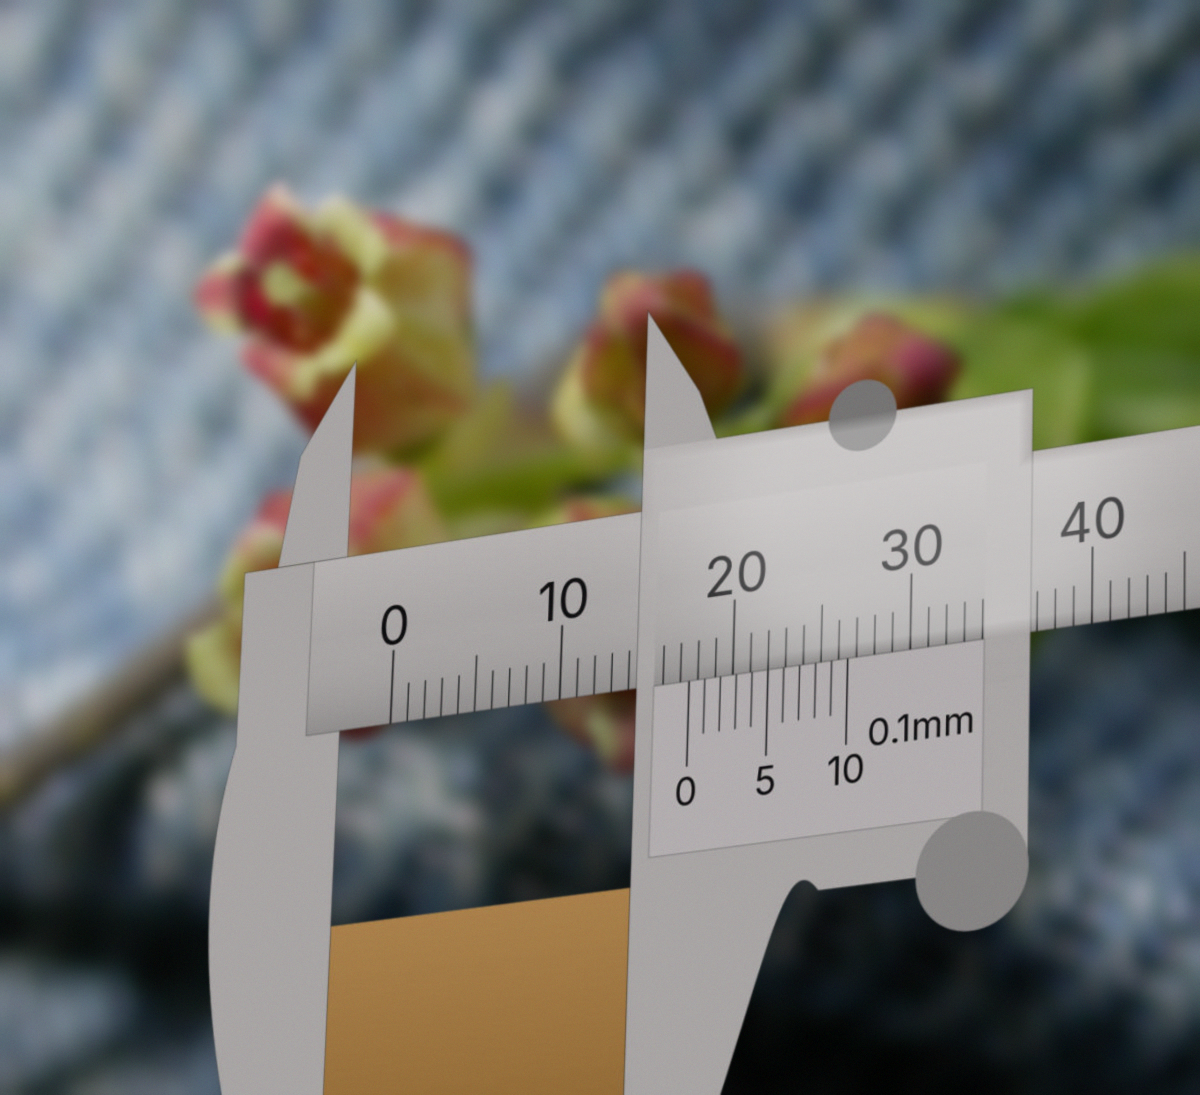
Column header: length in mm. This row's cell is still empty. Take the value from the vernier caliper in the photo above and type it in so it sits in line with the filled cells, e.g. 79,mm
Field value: 17.5,mm
